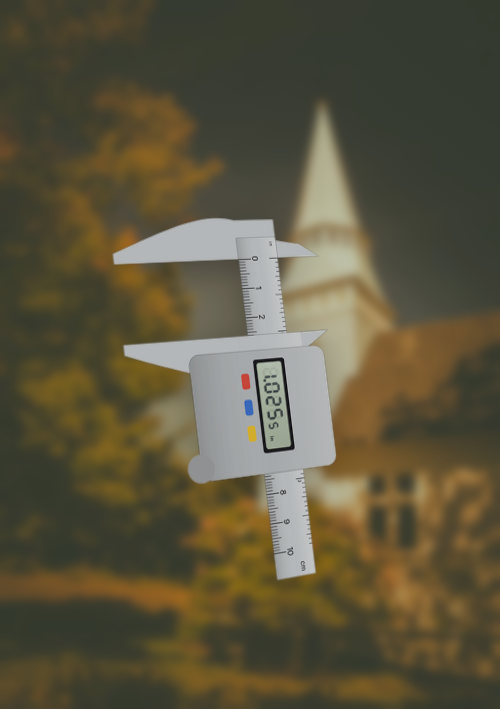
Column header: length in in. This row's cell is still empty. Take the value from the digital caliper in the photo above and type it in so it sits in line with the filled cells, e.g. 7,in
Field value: 1.0255,in
